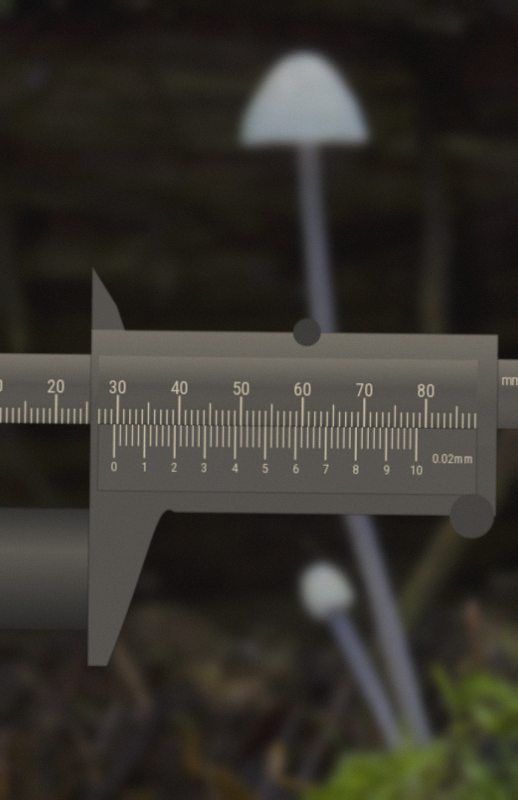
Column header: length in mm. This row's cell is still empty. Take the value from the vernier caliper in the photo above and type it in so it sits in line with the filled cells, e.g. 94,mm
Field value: 29.5,mm
